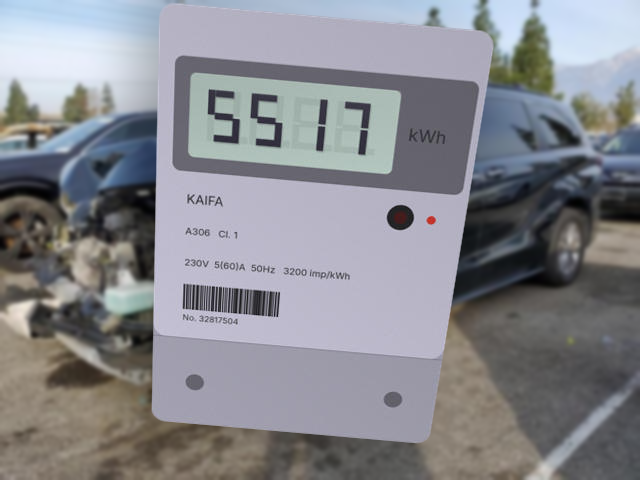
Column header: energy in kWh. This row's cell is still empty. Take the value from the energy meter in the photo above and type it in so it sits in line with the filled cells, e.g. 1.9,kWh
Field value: 5517,kWh
